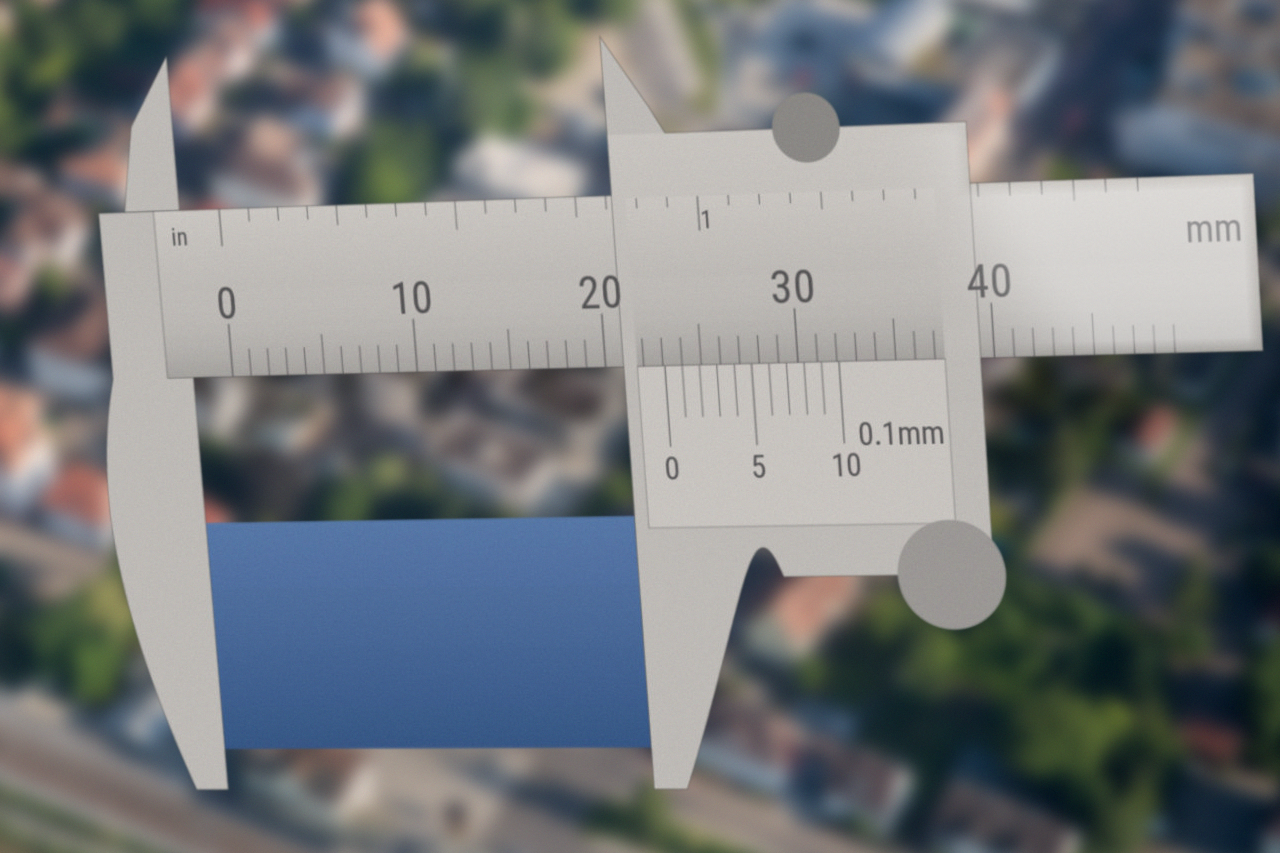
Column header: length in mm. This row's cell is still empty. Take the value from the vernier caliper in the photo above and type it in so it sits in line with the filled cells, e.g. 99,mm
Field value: 23.1,mm
